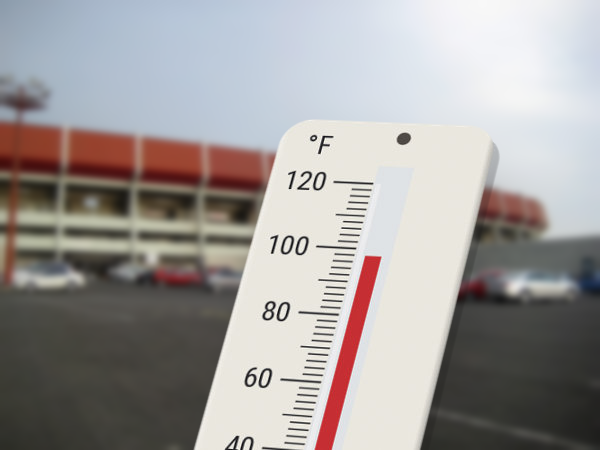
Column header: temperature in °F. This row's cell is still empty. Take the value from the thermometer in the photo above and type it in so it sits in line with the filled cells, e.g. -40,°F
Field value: 98,°F
